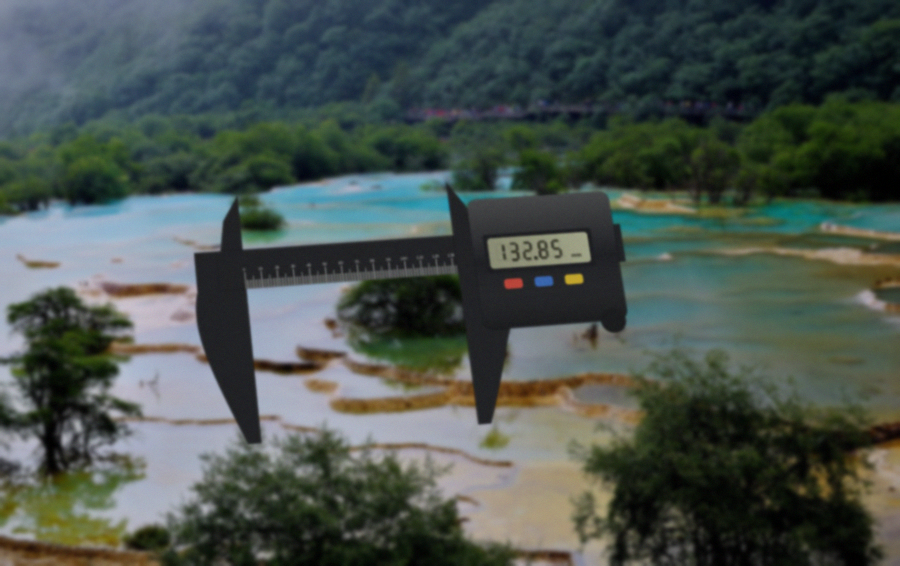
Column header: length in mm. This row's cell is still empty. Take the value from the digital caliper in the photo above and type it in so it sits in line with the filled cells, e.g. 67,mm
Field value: 132.85,mm
